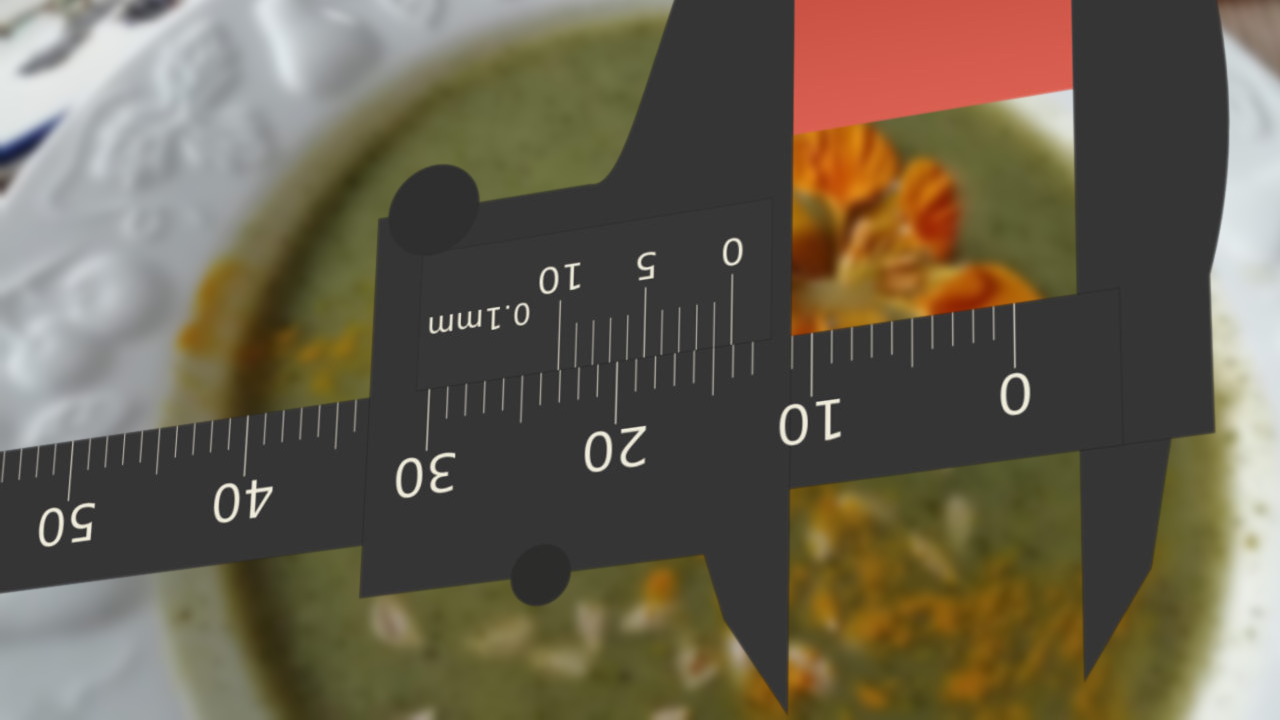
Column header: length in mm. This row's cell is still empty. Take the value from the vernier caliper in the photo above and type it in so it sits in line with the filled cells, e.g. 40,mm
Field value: 14.1,mm
